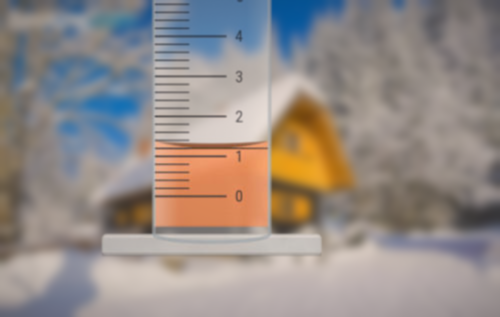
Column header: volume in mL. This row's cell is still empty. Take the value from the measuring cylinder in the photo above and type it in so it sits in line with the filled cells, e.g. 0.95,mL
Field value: 1.2,mL
